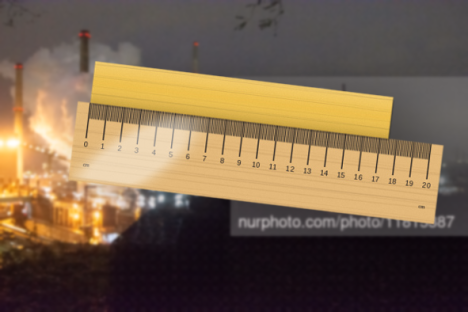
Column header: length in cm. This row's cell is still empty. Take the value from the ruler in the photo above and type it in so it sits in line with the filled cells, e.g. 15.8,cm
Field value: 17.5,cm
